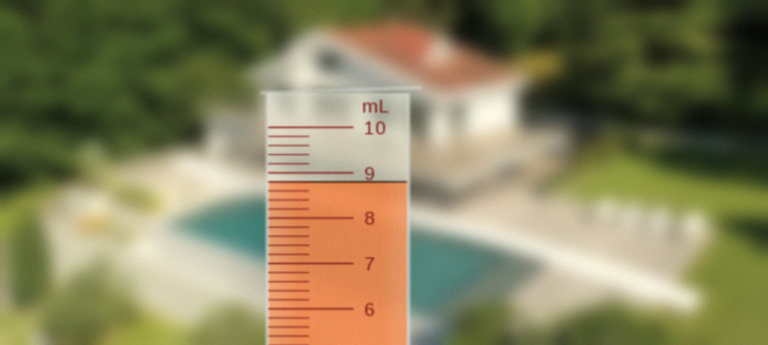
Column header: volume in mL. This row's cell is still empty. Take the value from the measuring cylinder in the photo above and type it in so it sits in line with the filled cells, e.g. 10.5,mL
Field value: 8.8,mL
